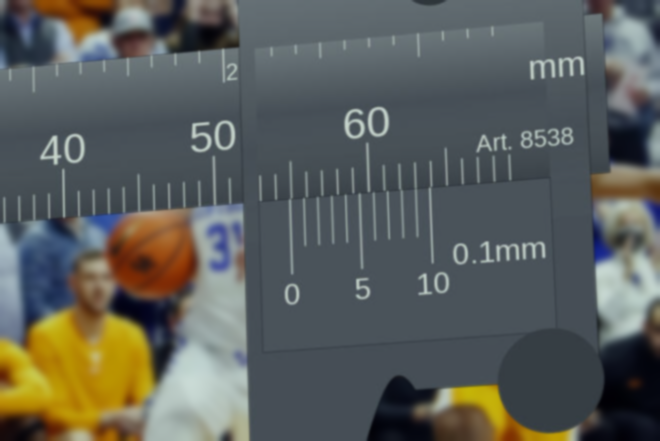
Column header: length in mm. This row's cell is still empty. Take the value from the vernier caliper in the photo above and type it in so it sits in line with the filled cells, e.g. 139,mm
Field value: 54.9,mm
